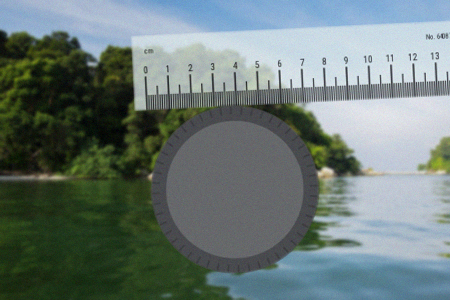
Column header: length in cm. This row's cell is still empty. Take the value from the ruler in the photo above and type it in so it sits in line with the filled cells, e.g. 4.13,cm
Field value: 7.5,cm
